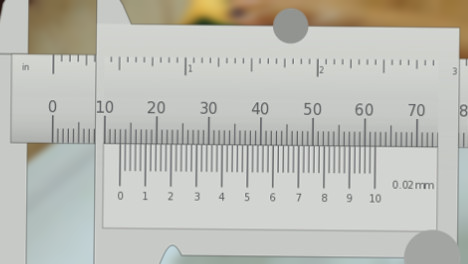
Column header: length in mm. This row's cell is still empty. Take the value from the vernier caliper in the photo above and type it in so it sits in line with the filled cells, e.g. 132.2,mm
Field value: 13.0,mm
